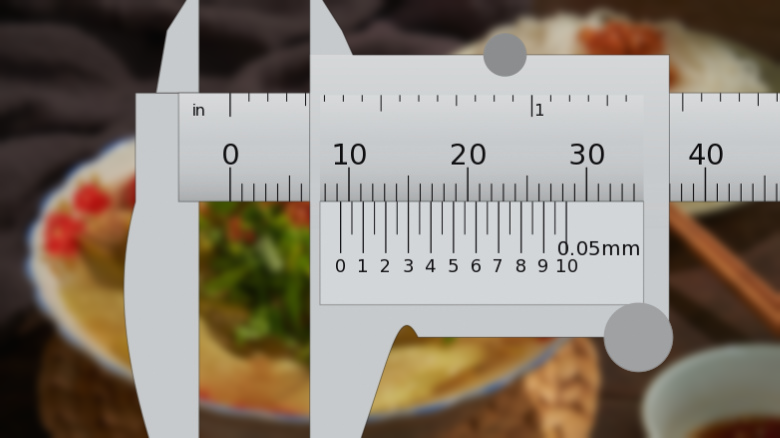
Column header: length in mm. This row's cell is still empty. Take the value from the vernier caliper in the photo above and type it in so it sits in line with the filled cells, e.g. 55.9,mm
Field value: 9.3,mm
